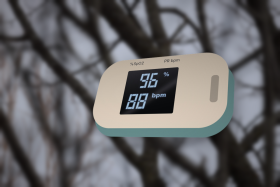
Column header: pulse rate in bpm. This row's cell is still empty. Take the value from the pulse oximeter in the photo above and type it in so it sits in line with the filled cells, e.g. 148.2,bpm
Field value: 88,bpm
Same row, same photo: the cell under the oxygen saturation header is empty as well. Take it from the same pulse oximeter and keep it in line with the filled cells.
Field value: 96,%
